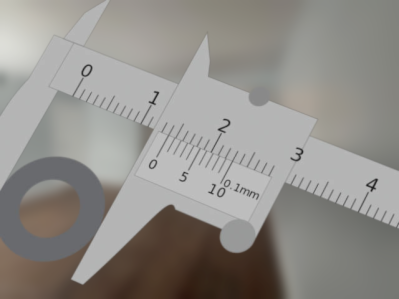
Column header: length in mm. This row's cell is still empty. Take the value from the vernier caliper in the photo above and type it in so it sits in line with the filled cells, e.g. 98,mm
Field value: 14.0,mm
